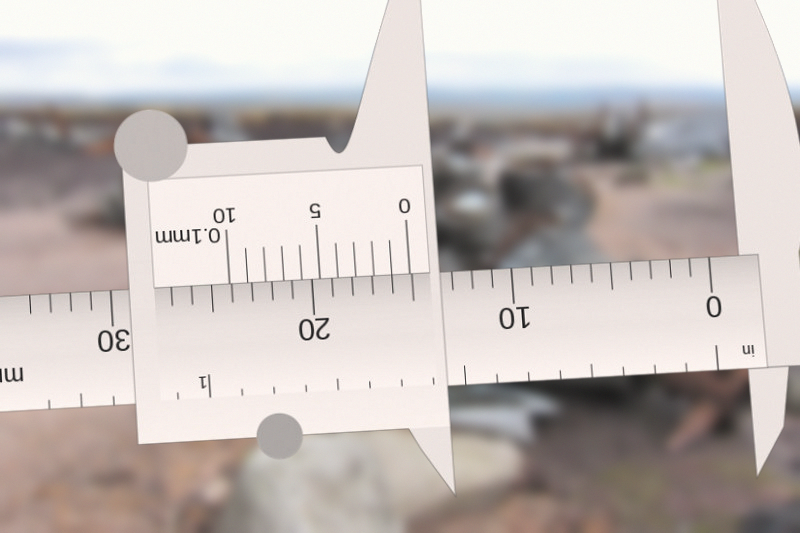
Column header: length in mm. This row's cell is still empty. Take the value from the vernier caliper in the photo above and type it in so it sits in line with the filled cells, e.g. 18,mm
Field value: 15.1,mm
